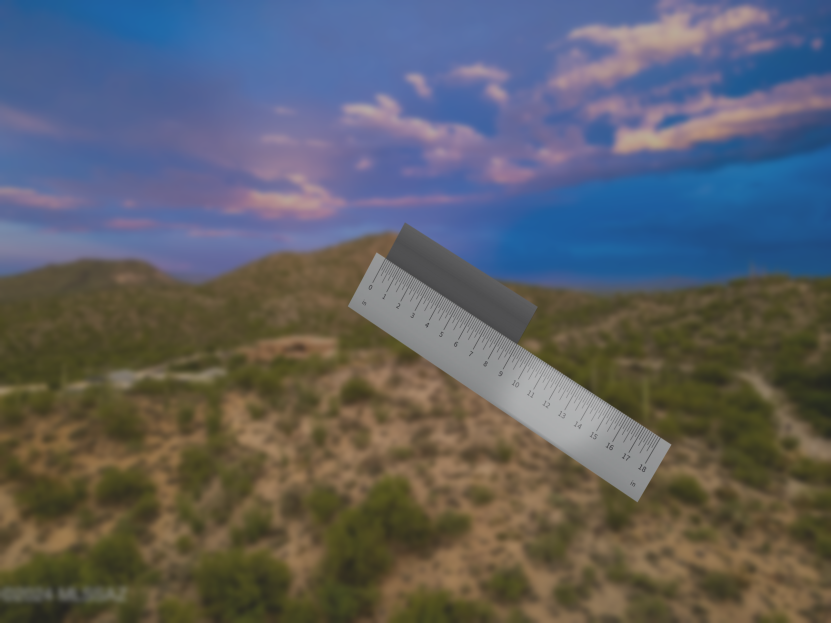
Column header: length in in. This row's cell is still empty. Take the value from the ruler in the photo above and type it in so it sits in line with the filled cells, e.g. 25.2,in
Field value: 9,in
